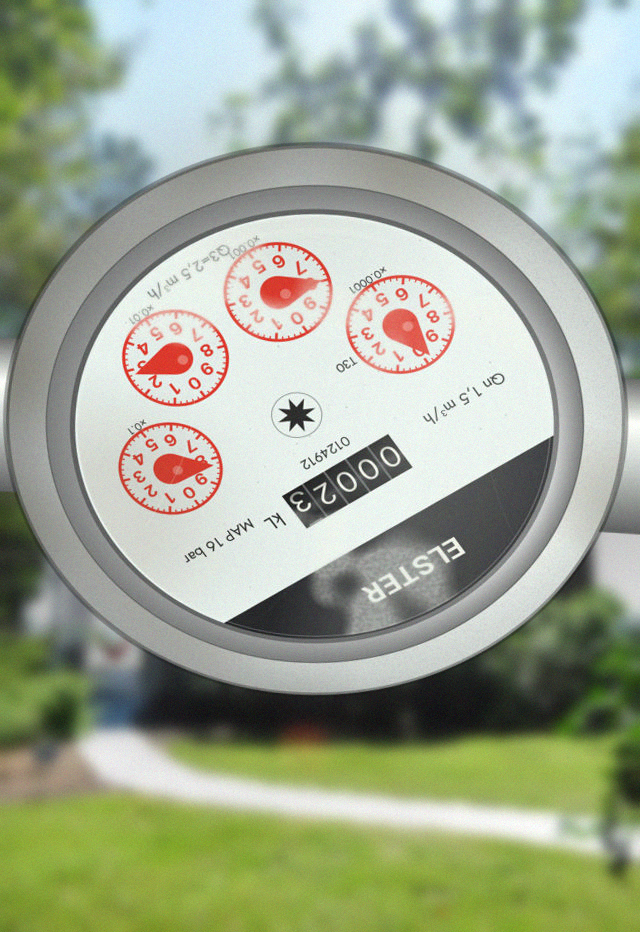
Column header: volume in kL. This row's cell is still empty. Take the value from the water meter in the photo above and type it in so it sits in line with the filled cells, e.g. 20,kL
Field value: 22.8279,kL
